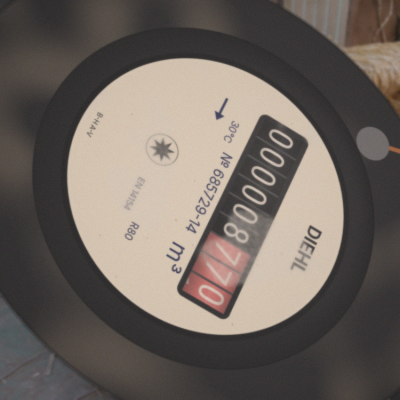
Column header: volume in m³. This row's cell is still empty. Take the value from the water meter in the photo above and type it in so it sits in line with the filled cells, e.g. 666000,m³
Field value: 8.770,m³
